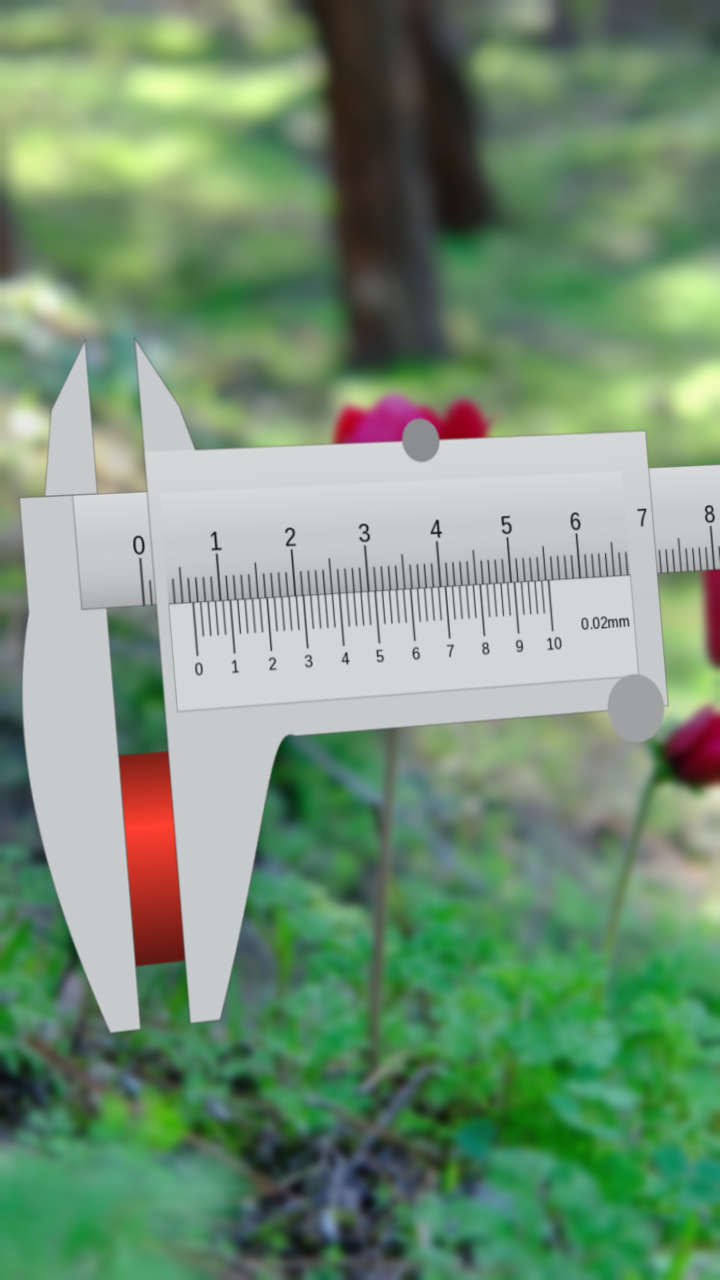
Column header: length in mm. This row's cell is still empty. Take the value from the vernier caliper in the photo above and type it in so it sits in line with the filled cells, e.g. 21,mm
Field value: 6.4,mm
